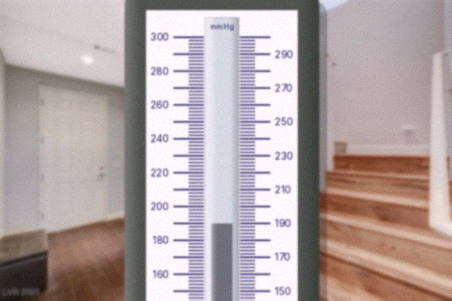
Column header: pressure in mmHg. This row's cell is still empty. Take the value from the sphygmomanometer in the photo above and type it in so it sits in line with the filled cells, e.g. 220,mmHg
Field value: 190,mmHg
